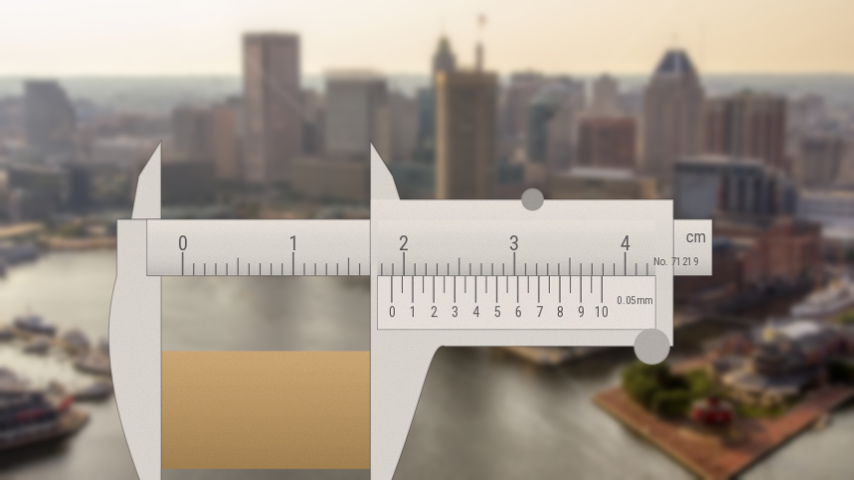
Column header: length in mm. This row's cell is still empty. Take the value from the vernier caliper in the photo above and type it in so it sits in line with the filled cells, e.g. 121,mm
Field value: 18.9,mm
